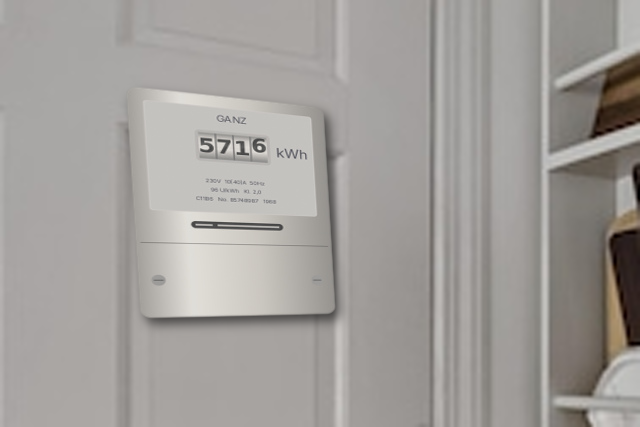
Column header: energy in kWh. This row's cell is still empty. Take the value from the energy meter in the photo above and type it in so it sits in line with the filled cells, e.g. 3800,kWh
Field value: 5716,kWh
